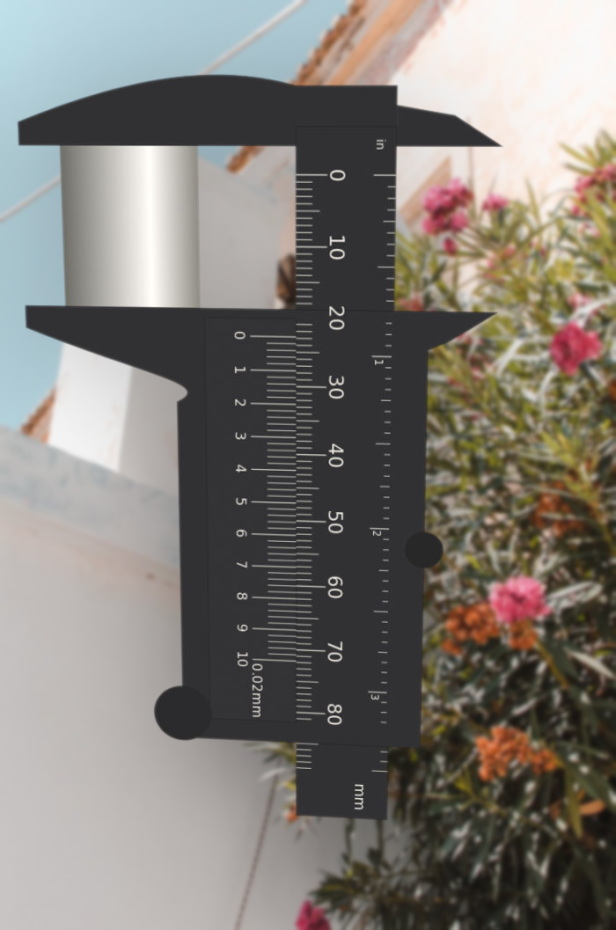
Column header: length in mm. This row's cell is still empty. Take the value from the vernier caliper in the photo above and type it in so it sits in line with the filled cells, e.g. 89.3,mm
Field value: 22.8,mm
